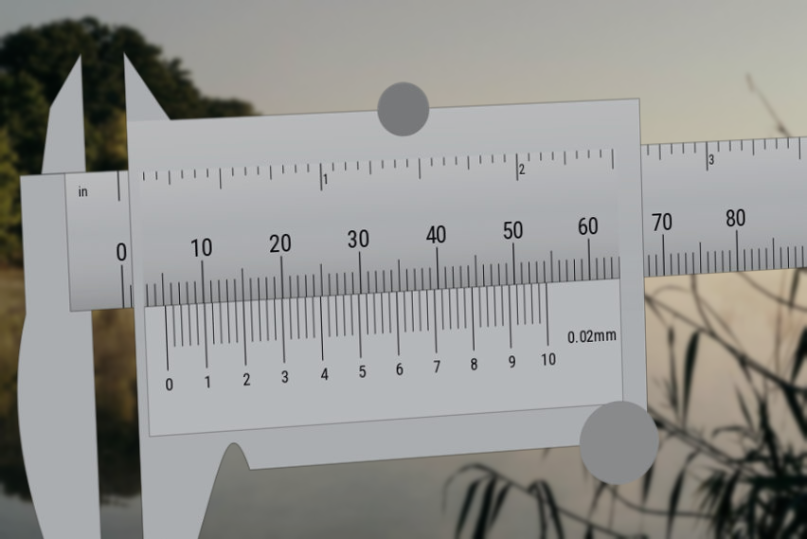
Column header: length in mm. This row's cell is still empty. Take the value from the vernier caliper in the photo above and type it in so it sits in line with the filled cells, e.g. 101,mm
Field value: 5.2,mm
